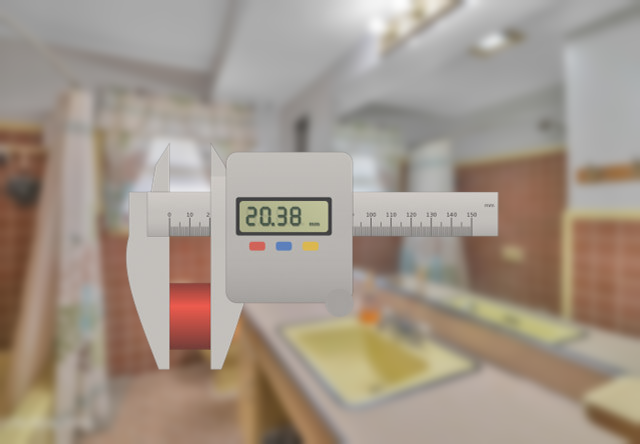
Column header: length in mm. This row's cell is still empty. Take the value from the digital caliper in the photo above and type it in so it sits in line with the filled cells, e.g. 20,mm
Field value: 20.38,mm
